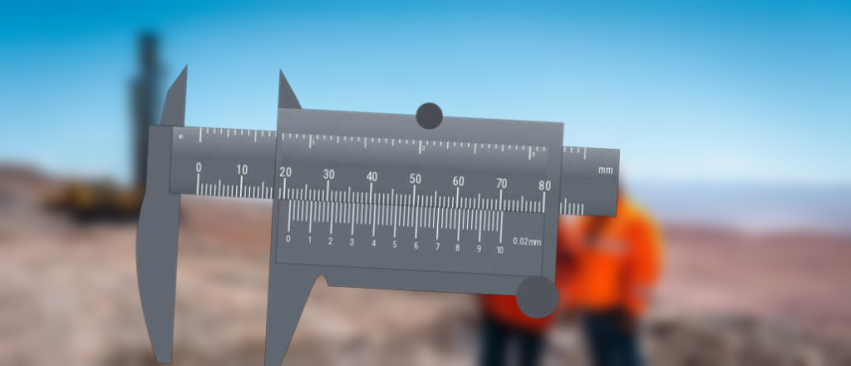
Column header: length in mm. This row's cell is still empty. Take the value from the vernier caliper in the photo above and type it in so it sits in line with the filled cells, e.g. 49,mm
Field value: 21.5,mm
